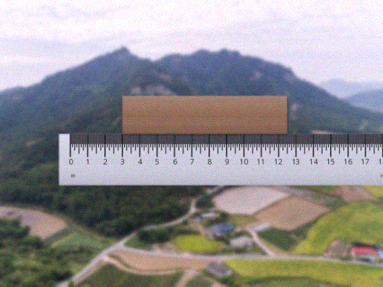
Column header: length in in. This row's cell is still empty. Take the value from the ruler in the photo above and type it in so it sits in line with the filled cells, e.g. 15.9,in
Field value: 9.5,in
